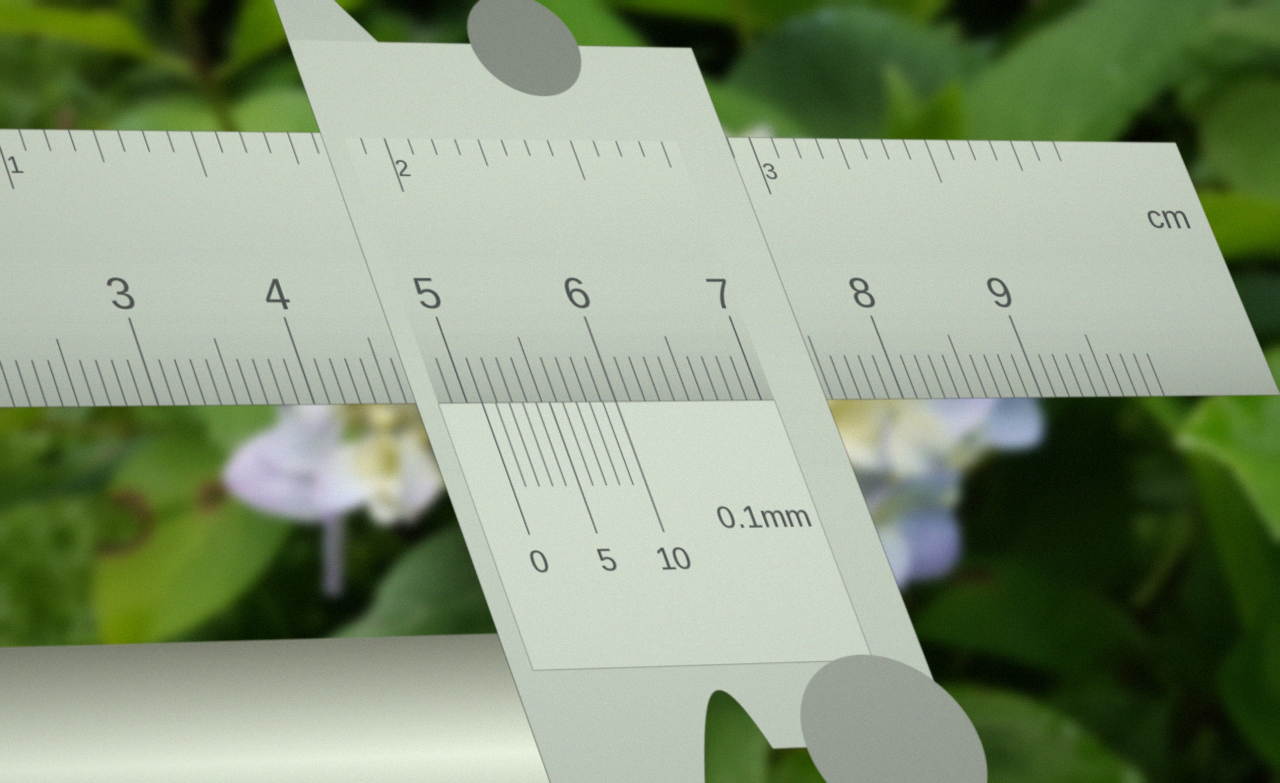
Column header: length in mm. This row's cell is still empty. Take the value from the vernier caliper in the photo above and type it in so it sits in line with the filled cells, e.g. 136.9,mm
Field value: 51.0,mm
